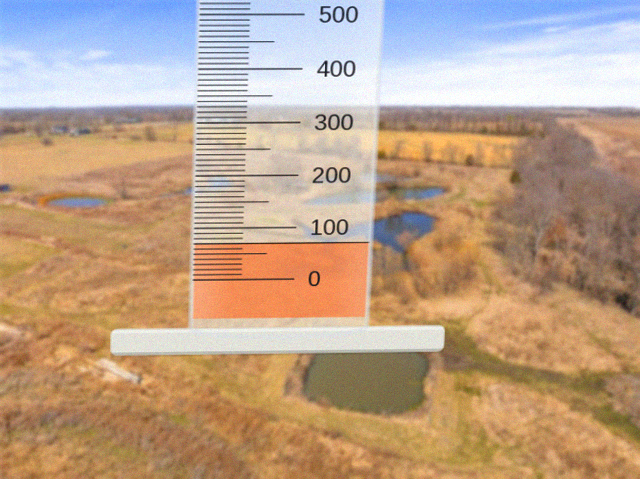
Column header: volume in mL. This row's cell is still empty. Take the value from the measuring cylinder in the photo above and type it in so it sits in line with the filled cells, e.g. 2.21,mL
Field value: 70,mL
